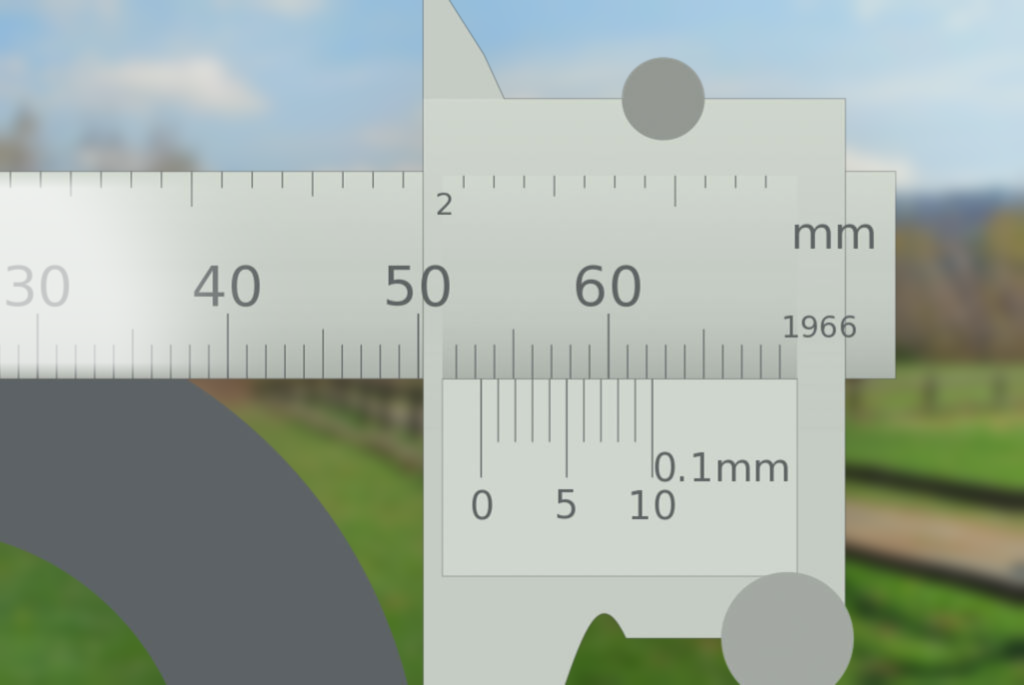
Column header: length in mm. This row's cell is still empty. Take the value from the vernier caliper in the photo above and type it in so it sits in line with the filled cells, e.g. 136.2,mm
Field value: 53.3,mm
